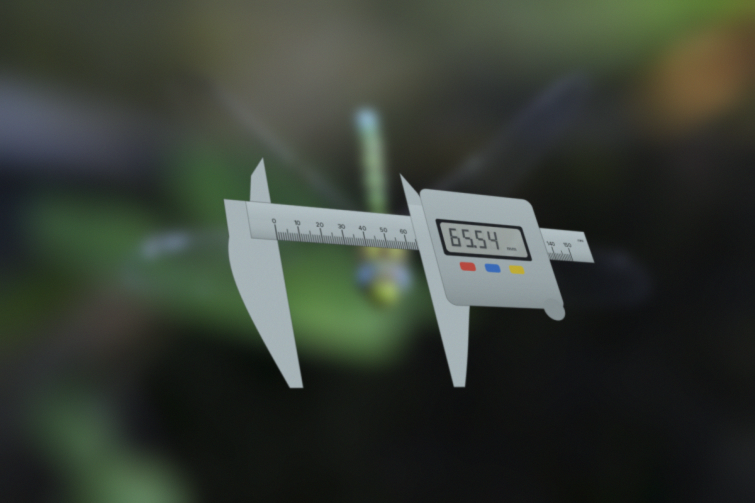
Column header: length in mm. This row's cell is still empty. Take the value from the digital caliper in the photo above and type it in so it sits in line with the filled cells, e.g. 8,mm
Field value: 65.54,mm
